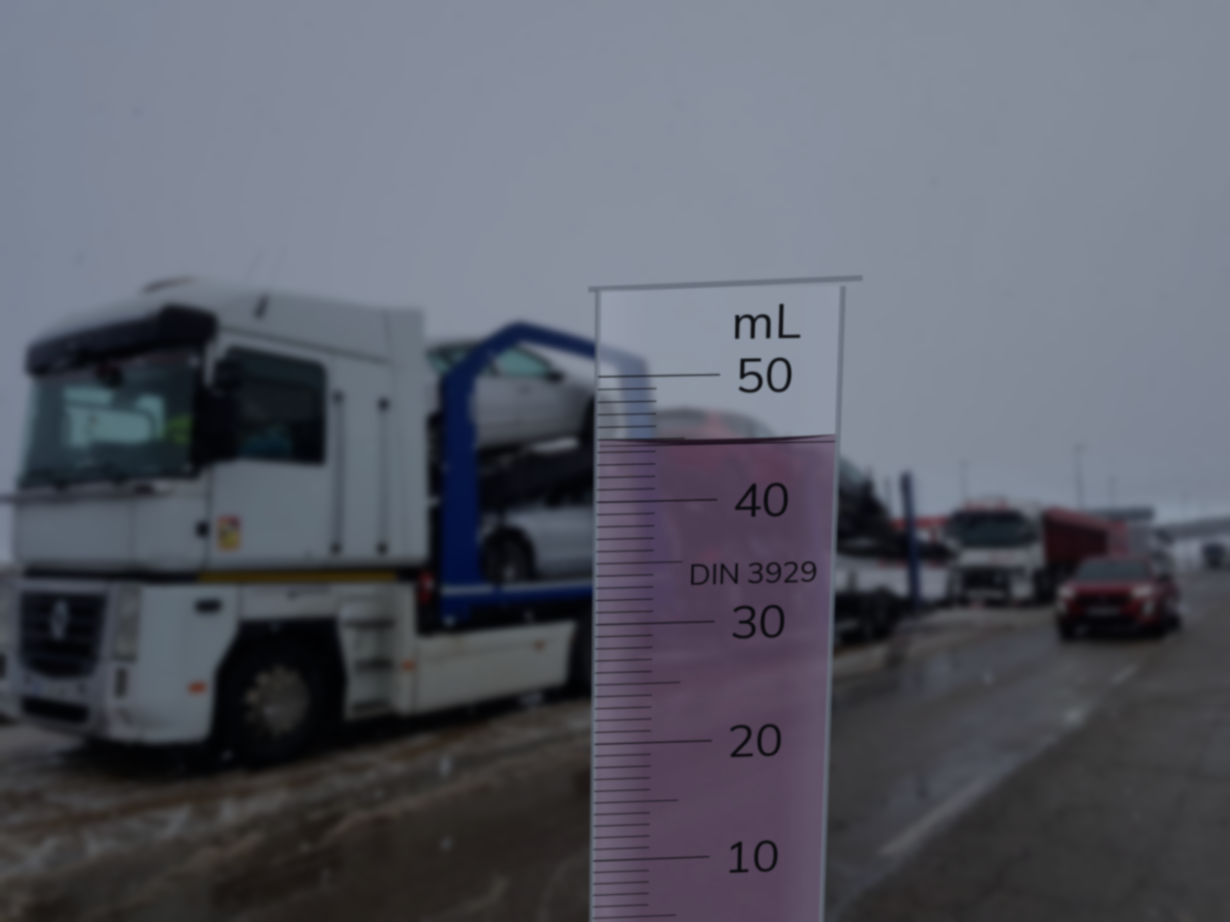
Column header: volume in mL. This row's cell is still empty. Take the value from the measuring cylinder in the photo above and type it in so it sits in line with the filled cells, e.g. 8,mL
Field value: 44.5,mL
